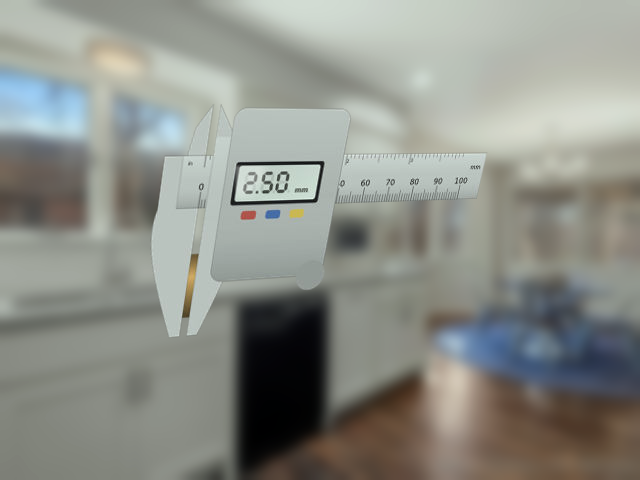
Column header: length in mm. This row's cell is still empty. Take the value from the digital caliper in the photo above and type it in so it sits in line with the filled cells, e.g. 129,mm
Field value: 2.50,mm
